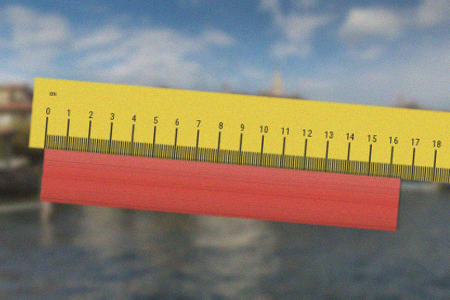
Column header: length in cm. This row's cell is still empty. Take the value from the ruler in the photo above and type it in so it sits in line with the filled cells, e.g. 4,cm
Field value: 16.5,cm
